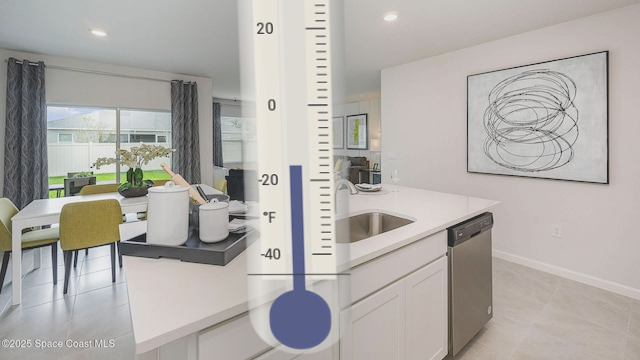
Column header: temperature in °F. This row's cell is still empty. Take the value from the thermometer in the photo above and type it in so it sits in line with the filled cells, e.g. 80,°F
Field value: -16,°F
